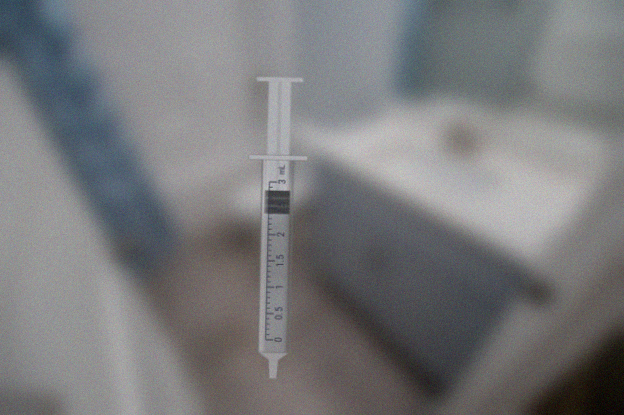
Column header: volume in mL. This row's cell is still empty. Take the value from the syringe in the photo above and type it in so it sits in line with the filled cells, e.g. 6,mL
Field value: 2.4,mL
